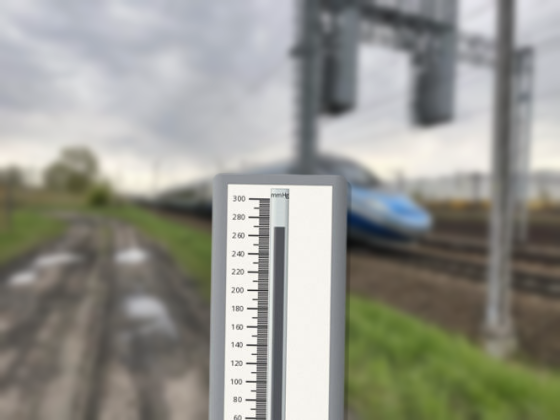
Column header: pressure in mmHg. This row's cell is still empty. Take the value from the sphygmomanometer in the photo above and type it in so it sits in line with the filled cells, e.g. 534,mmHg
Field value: 270,mmHg
